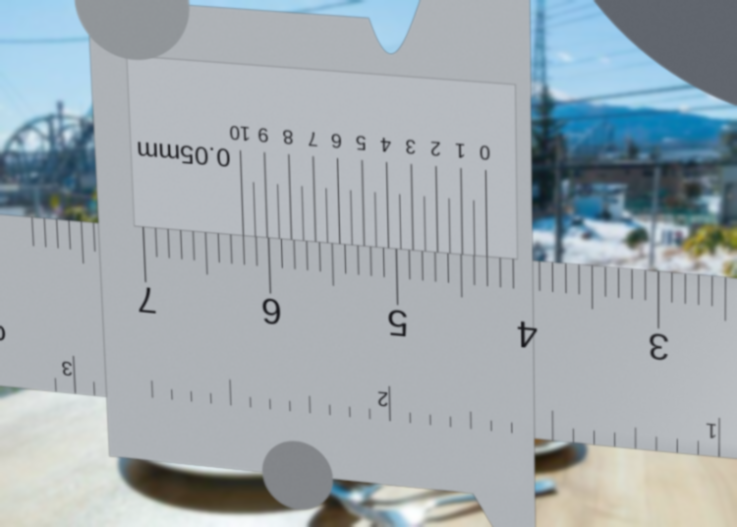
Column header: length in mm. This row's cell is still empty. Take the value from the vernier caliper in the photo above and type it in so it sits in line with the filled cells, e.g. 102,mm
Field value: 43.0,mm
